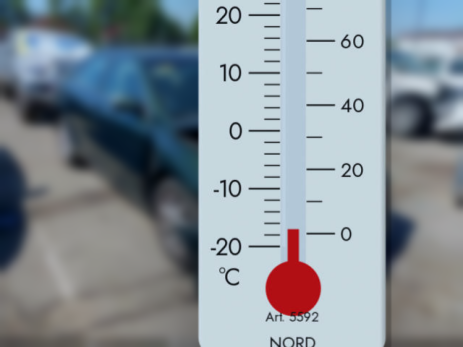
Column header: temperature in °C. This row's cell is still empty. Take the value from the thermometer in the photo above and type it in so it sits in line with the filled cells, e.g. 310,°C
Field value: -17,°C
